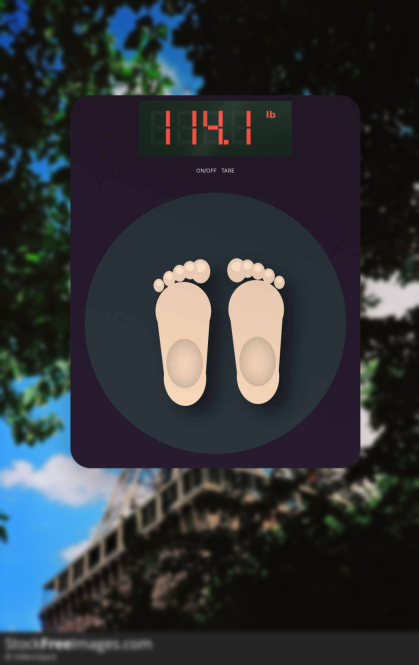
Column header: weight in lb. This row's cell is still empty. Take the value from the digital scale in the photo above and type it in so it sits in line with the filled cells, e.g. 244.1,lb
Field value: 114.1,lb
